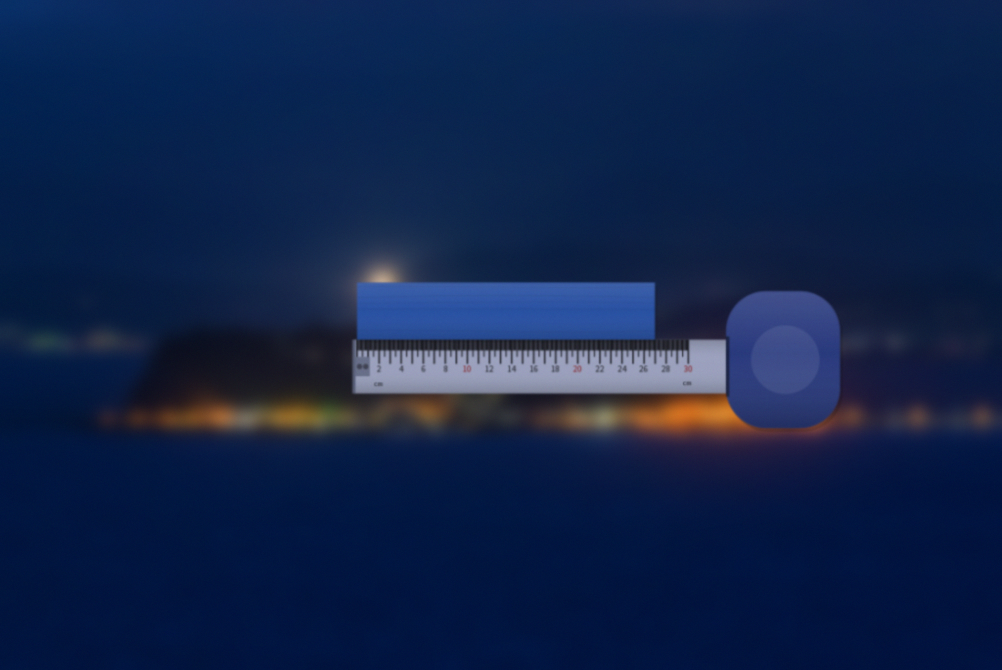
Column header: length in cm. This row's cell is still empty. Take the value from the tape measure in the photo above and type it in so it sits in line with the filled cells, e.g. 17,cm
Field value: 27,cm
